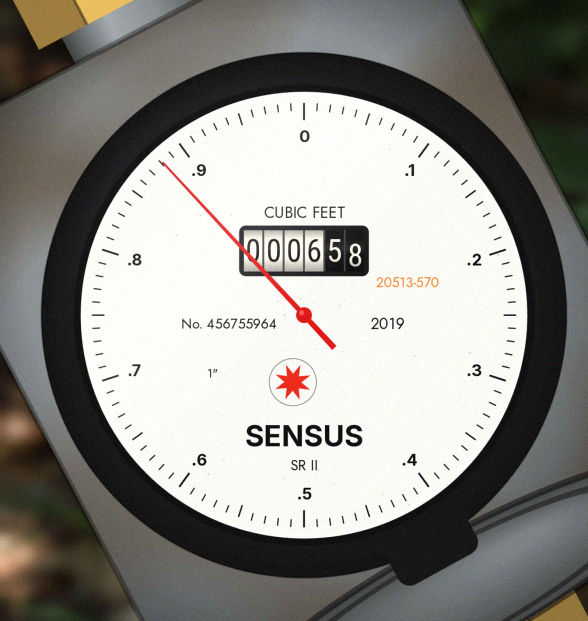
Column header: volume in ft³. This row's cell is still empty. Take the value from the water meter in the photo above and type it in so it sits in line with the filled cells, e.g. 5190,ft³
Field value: 657.88,ft³
